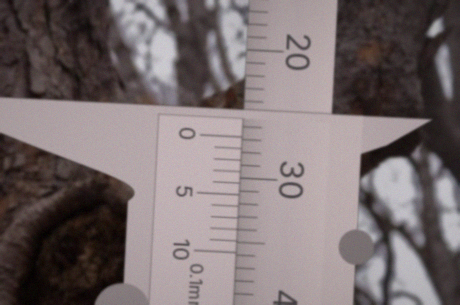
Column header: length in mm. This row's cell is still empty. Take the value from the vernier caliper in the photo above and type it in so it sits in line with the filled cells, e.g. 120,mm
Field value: 26.8,mm
